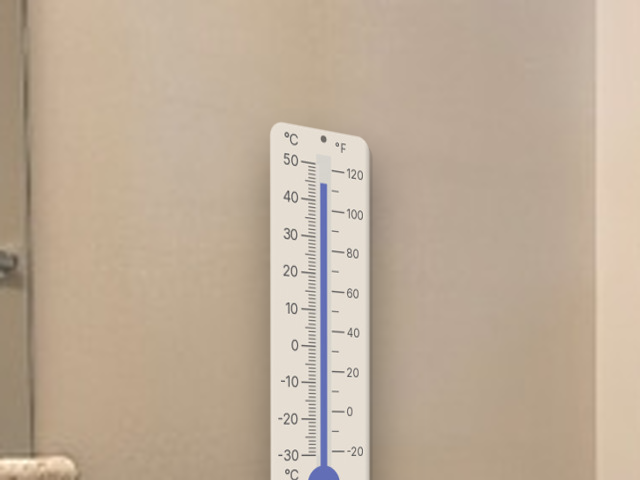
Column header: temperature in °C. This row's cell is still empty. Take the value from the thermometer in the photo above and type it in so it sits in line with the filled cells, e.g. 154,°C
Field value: 45,°C
